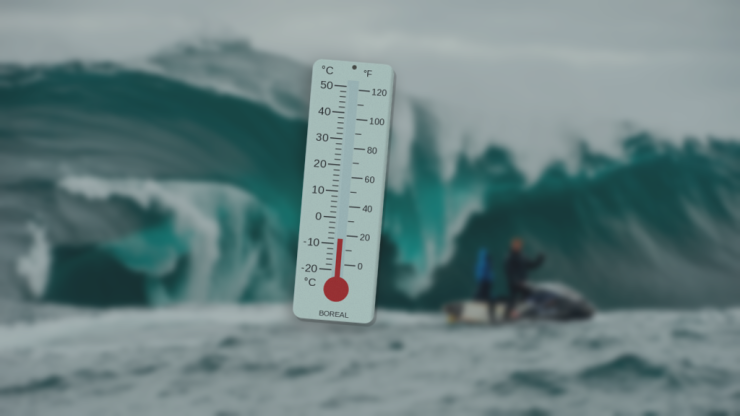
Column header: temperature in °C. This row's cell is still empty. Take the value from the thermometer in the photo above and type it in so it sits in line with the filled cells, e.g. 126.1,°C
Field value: -8,°C
